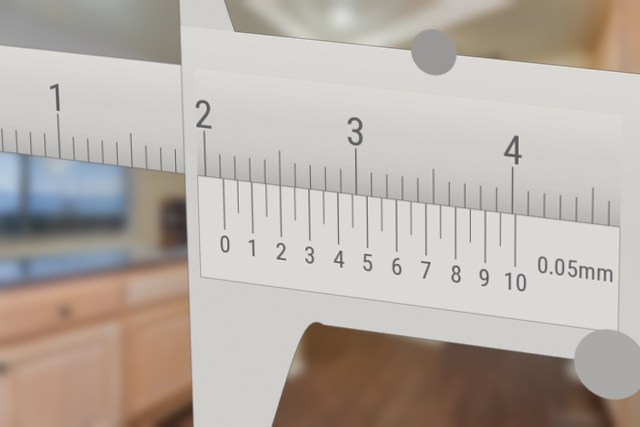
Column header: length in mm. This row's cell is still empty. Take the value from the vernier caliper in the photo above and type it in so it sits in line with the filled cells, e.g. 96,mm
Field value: 21.2,mm
